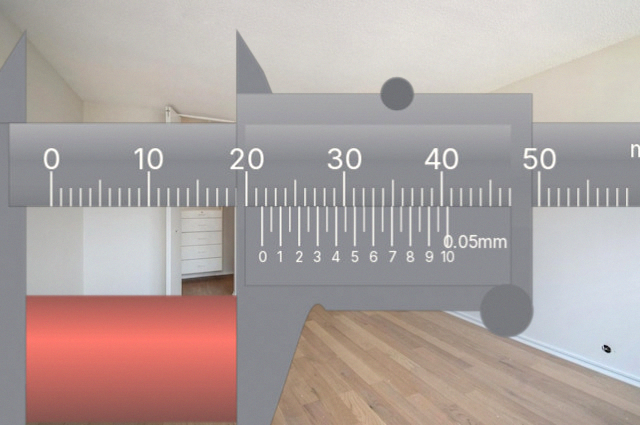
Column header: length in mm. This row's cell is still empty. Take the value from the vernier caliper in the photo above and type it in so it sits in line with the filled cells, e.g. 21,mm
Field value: 21.6,mm
